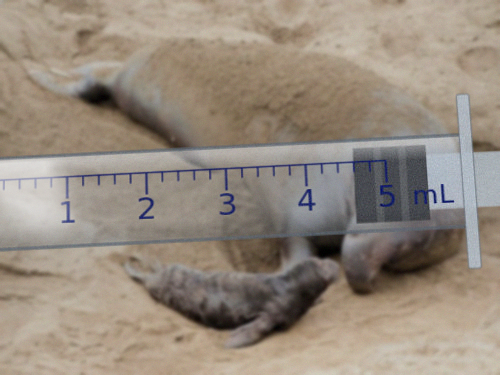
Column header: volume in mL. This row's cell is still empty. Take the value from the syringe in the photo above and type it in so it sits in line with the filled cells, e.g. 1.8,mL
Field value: 4.6,mL
